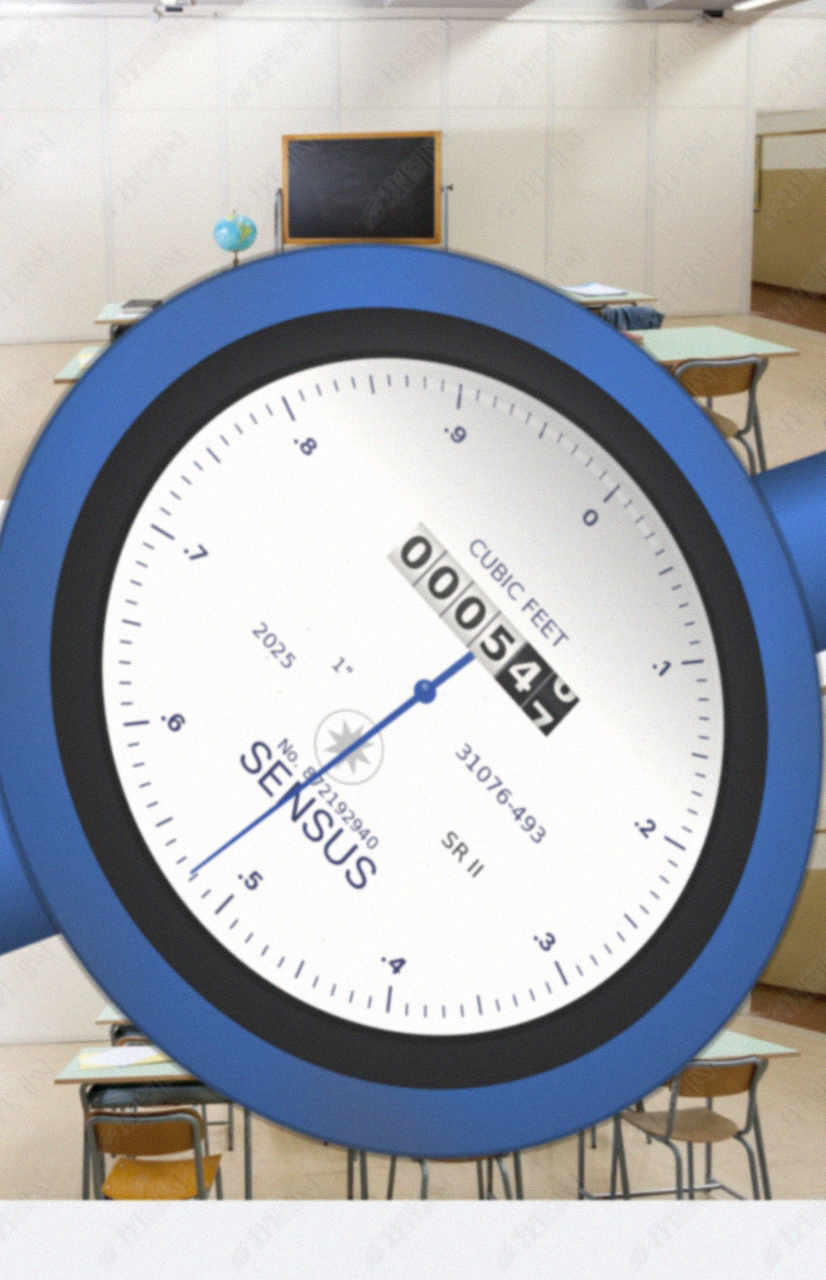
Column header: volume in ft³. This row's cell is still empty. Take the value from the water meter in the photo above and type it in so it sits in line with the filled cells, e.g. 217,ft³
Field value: 546.52,ft³
